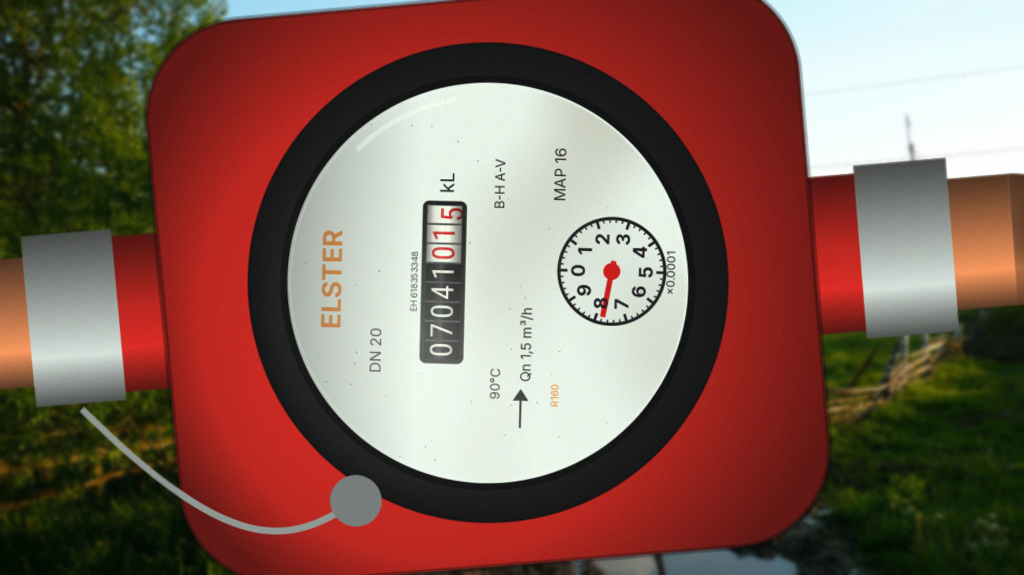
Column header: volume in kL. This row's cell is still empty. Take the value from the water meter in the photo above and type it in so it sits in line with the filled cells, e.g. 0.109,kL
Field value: 7041.0147,kL
